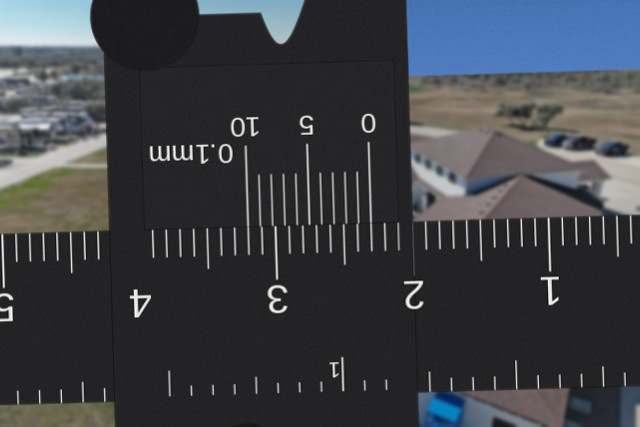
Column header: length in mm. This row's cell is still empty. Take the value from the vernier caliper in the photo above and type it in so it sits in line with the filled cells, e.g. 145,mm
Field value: 23.0,mm
